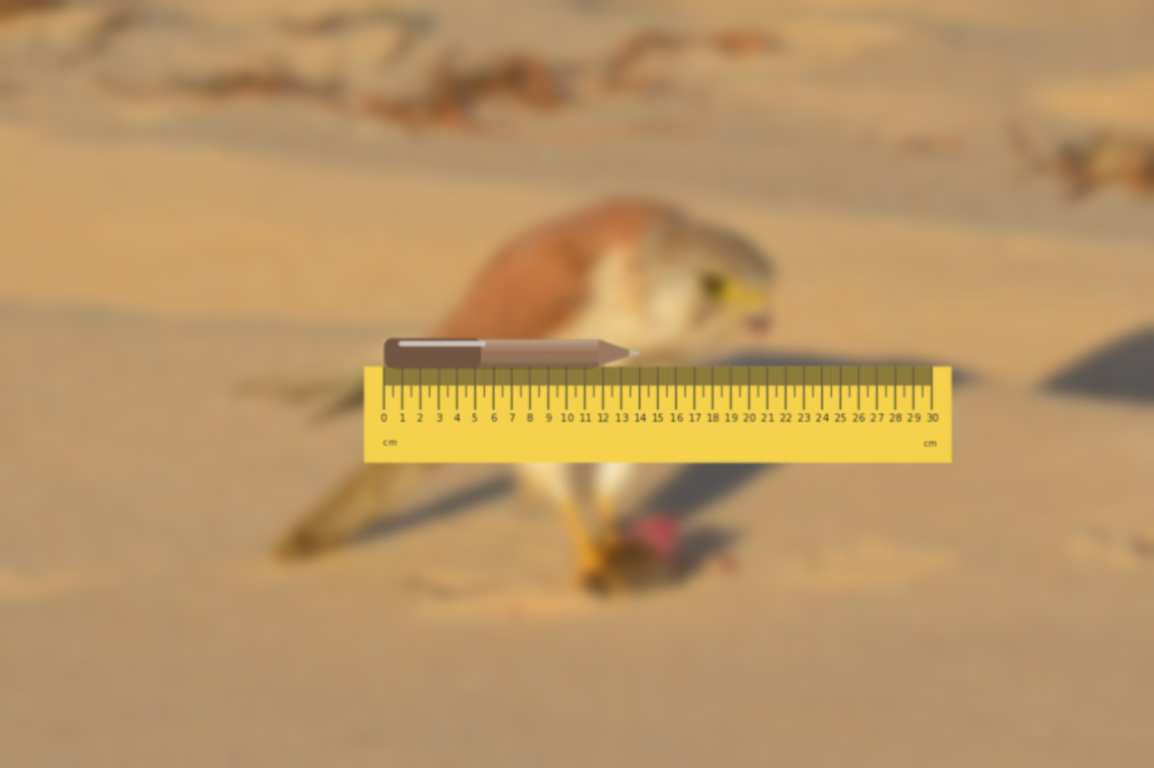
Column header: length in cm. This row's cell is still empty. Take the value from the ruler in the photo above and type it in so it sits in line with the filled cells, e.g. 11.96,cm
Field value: 14,cm
